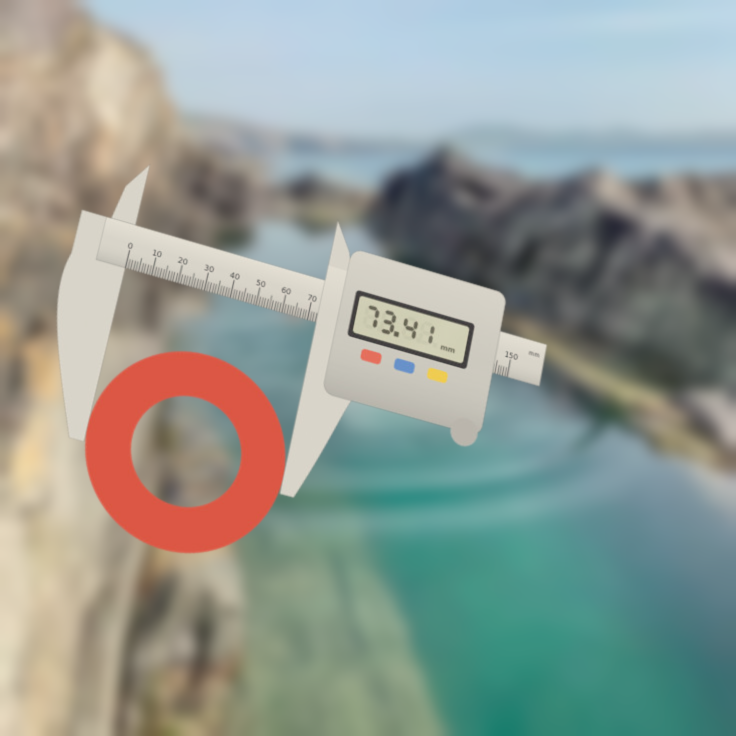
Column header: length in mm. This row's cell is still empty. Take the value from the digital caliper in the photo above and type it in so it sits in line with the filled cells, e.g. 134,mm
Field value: 73.41,mm
